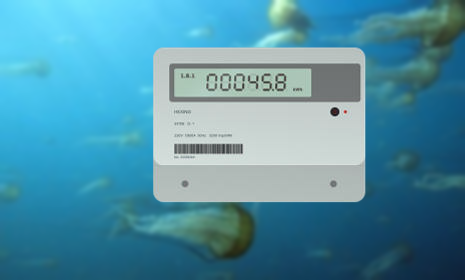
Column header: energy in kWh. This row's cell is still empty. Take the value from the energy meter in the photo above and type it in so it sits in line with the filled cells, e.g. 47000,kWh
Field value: 45.8,kWh
